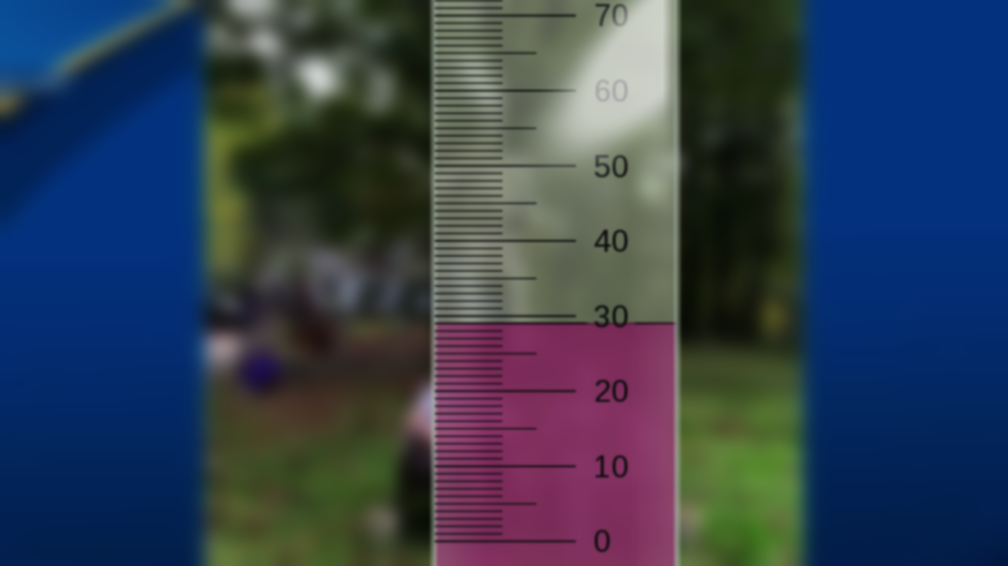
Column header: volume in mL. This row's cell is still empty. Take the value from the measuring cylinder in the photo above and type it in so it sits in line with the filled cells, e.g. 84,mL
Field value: 29,mL
